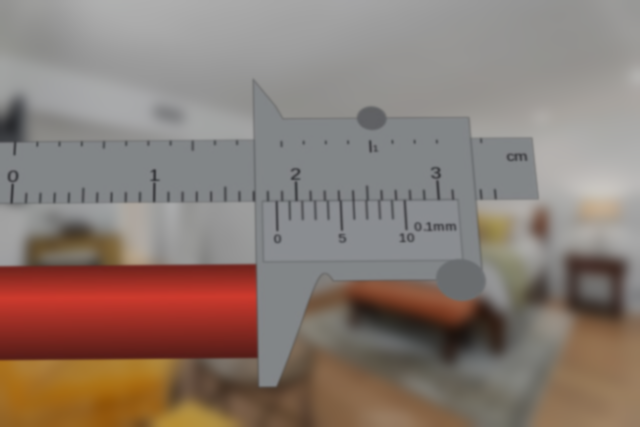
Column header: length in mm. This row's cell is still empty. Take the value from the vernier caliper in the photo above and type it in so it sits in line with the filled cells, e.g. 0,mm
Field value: 18.6,mm
